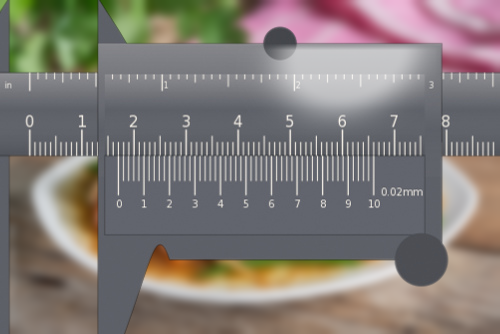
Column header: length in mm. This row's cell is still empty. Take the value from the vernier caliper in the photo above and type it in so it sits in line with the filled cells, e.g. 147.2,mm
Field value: 17.0,mm
